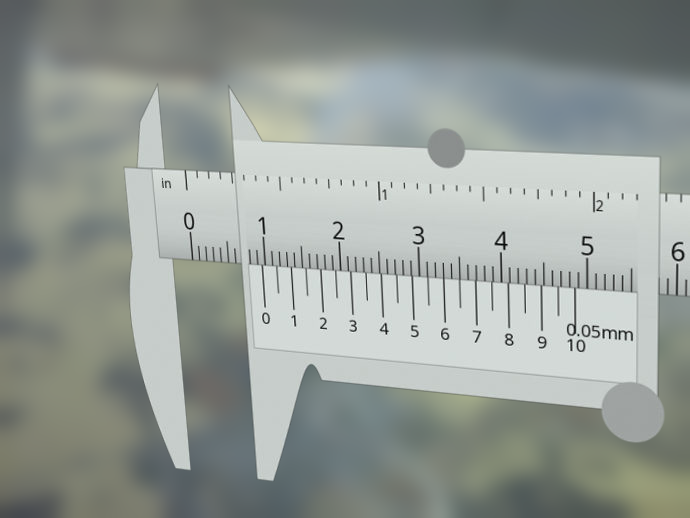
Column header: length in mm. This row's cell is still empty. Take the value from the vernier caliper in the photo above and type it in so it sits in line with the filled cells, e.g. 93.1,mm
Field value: 9.6,mm
